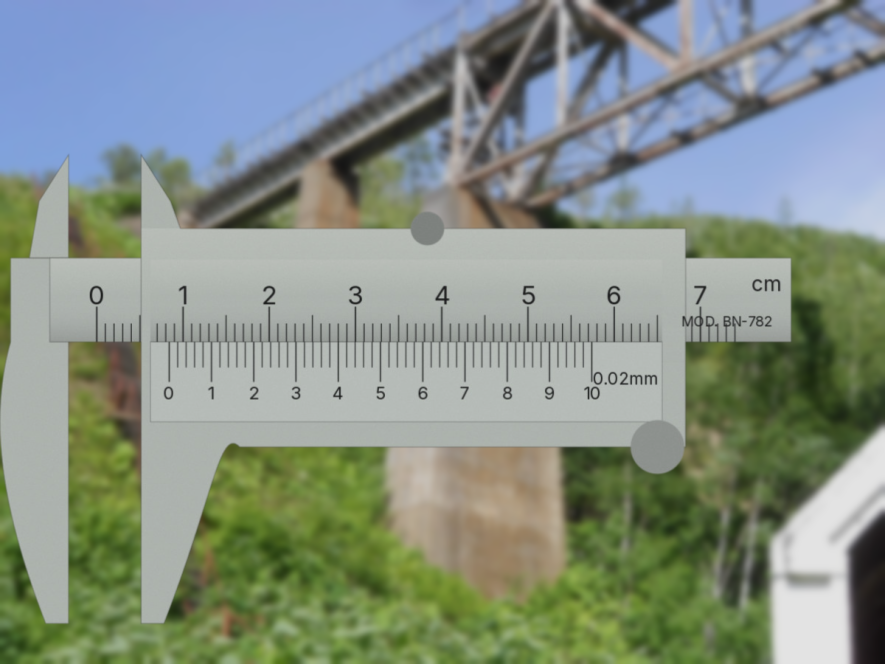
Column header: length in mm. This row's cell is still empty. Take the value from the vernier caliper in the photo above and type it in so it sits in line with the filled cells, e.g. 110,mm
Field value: 8.4,mm
